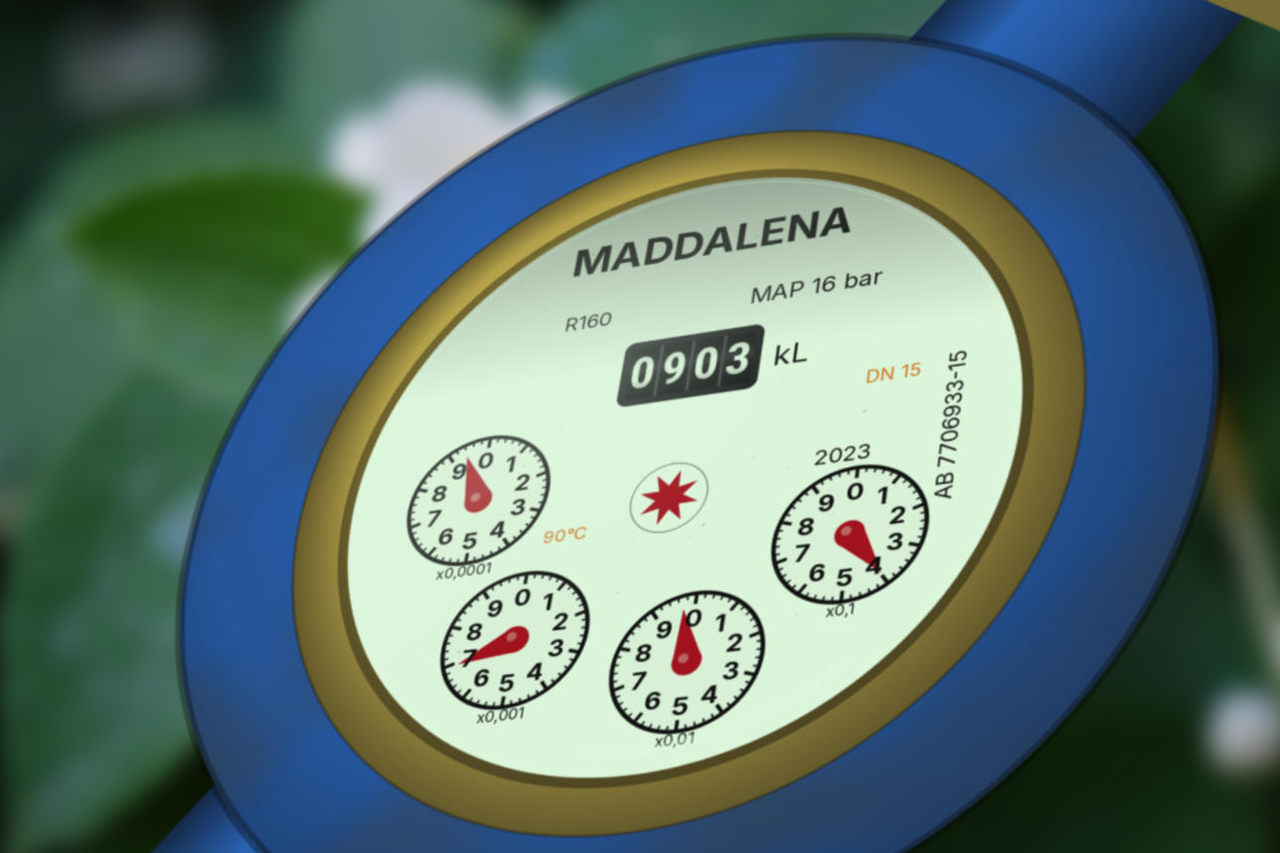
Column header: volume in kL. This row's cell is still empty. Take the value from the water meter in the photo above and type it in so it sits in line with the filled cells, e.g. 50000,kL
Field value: 903.3969,kL
